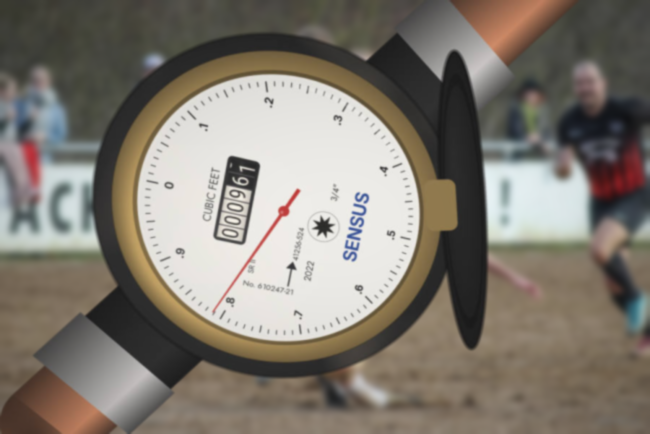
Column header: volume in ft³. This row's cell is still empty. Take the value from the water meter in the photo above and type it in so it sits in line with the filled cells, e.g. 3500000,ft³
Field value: 960.81,ft³
